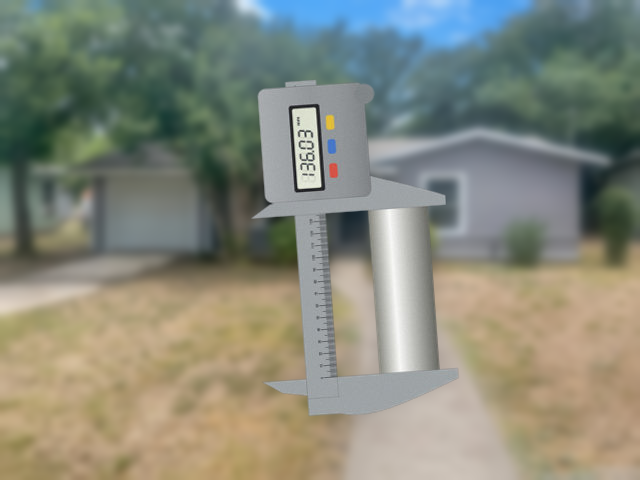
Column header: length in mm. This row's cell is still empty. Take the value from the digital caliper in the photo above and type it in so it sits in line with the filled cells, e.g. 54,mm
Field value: 136.03,mm
